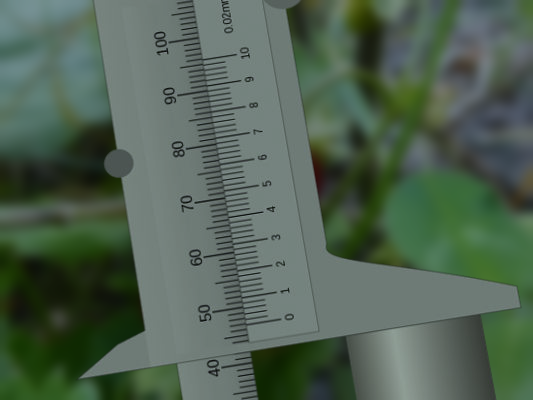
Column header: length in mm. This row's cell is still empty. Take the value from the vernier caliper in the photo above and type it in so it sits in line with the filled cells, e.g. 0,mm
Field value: 46.8,mm
